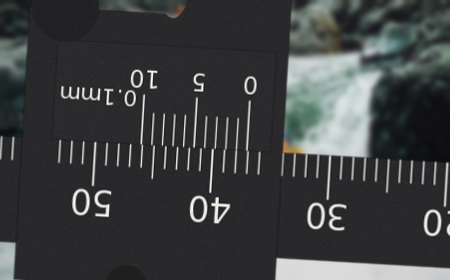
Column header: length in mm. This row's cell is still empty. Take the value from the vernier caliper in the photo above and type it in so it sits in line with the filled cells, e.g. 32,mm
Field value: 37.1,mm
